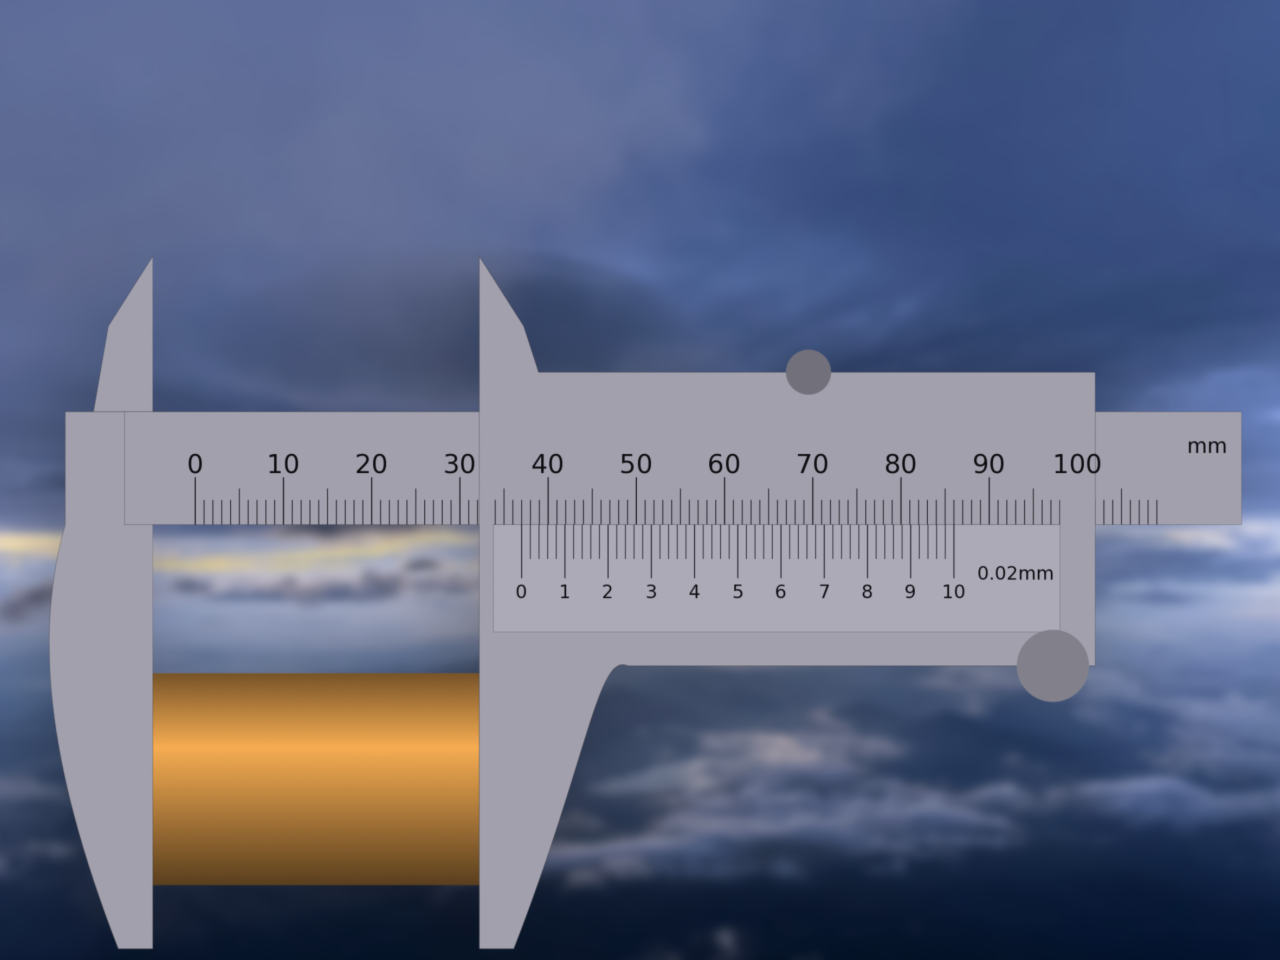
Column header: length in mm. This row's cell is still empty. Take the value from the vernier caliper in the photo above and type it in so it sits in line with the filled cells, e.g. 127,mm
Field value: 37.0,mm
